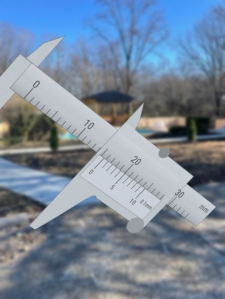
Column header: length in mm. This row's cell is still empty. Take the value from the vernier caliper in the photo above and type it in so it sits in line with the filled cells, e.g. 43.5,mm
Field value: 15.6,mm
